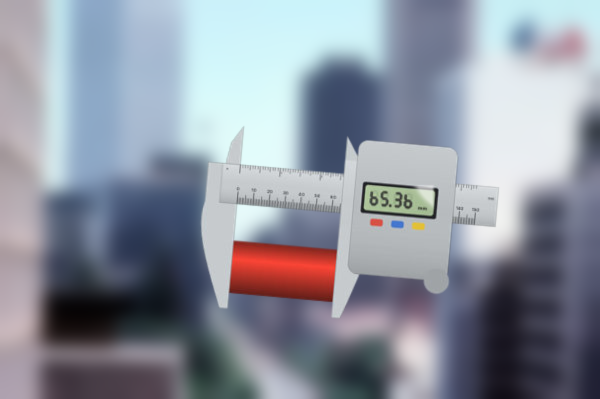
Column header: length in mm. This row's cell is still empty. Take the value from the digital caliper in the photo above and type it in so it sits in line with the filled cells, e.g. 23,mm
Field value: 65.36,mm
